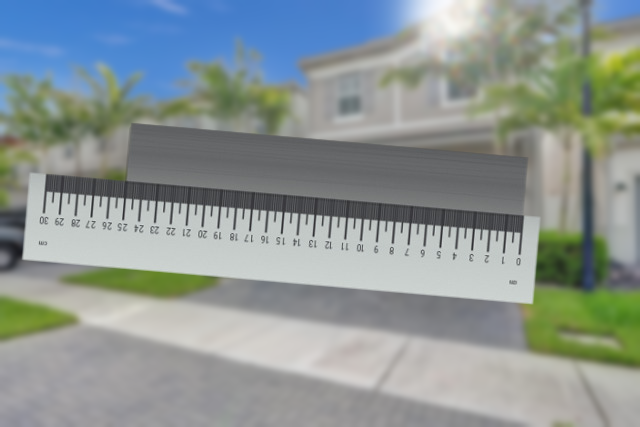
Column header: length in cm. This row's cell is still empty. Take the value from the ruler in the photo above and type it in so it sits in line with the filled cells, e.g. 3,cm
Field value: 25,cm
